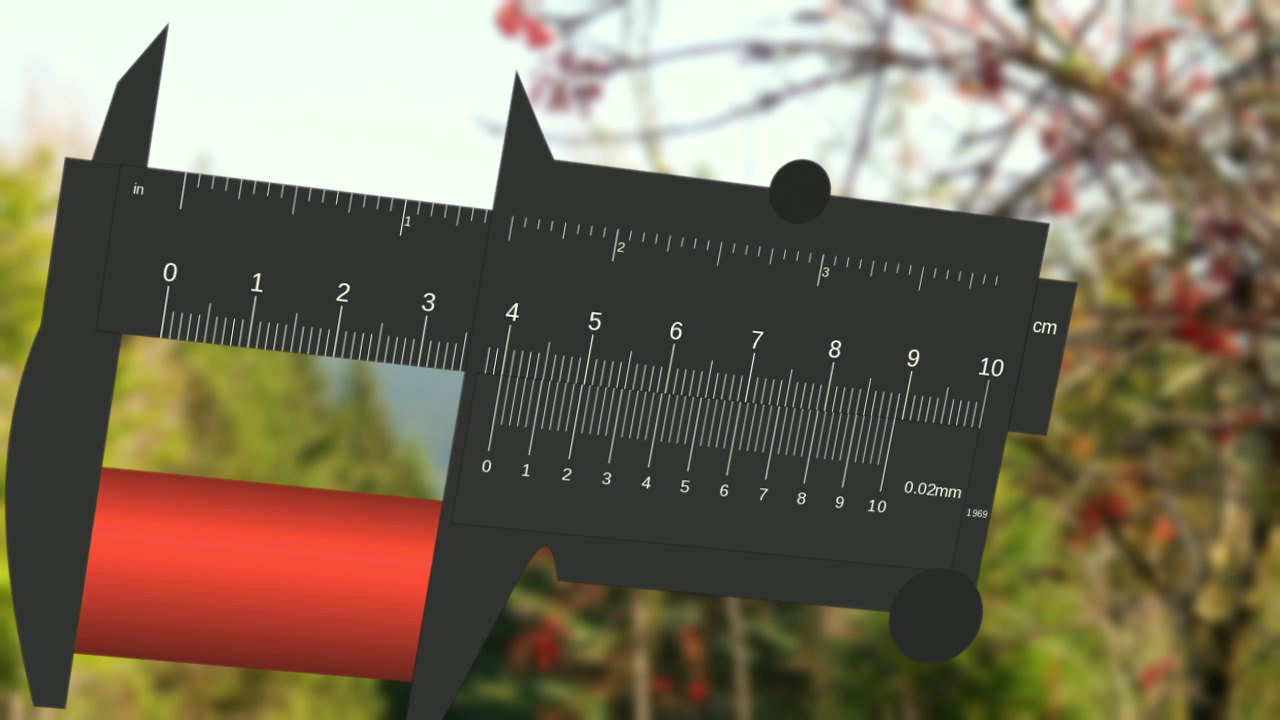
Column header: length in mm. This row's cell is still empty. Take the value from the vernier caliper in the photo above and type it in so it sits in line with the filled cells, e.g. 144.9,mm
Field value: 40.0,mm
